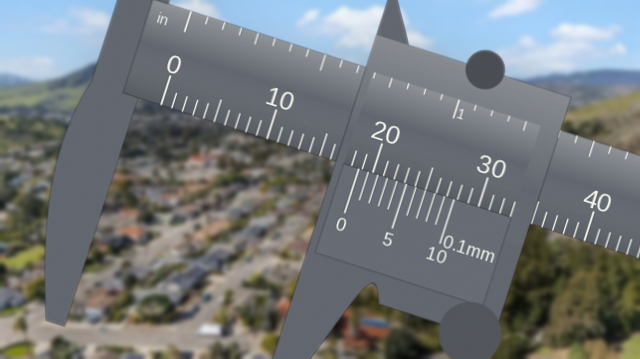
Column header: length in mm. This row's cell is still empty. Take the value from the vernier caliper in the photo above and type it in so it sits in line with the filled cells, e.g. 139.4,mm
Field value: 18.7,mm
